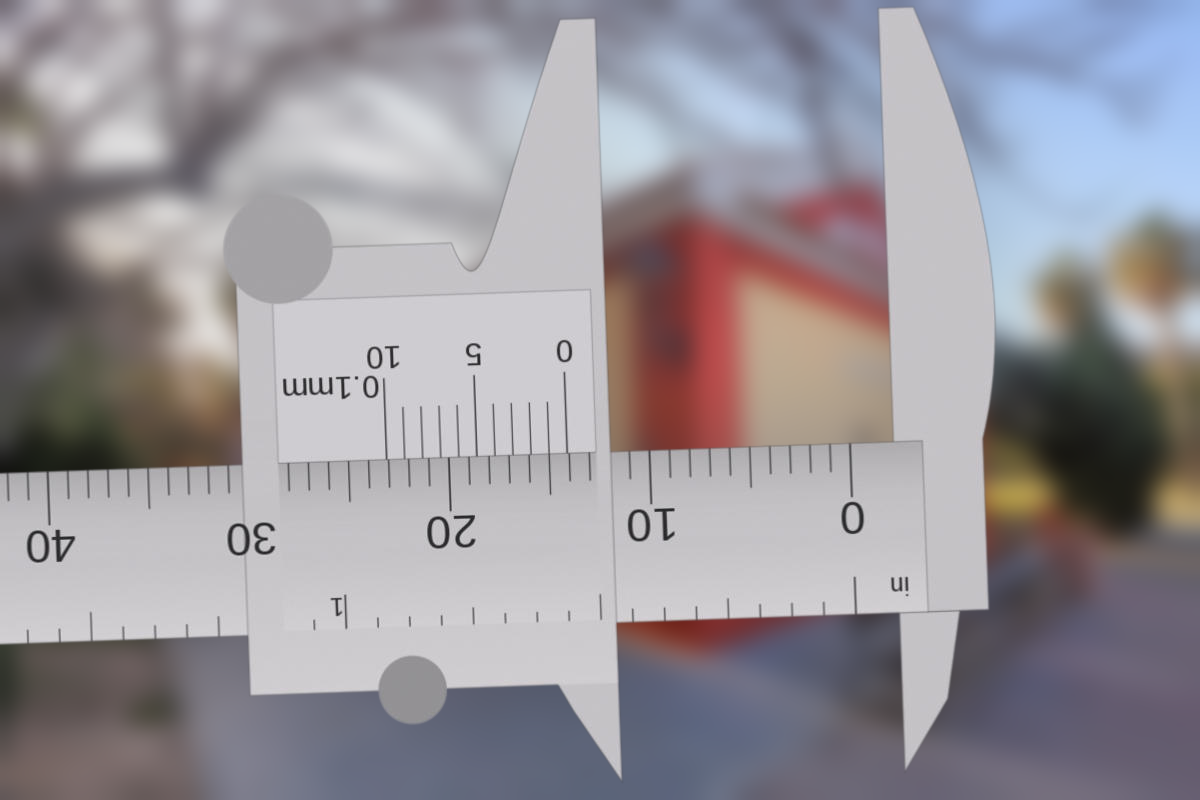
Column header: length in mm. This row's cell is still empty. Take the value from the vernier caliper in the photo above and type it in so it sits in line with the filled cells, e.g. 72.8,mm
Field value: 14.1,mm
